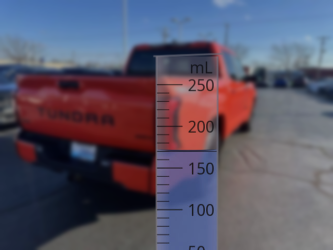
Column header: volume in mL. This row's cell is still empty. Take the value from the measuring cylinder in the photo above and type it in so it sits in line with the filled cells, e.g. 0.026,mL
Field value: 170,mL
